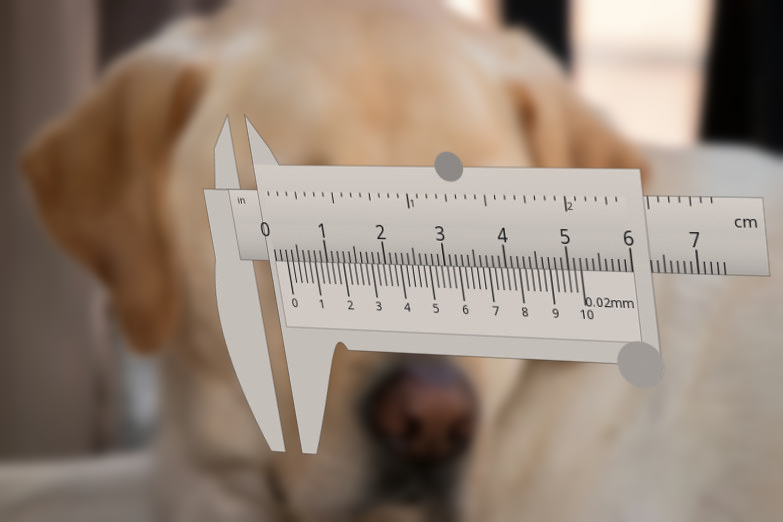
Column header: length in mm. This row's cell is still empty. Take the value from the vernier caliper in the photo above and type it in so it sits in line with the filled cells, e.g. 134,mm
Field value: 3.0,mm
